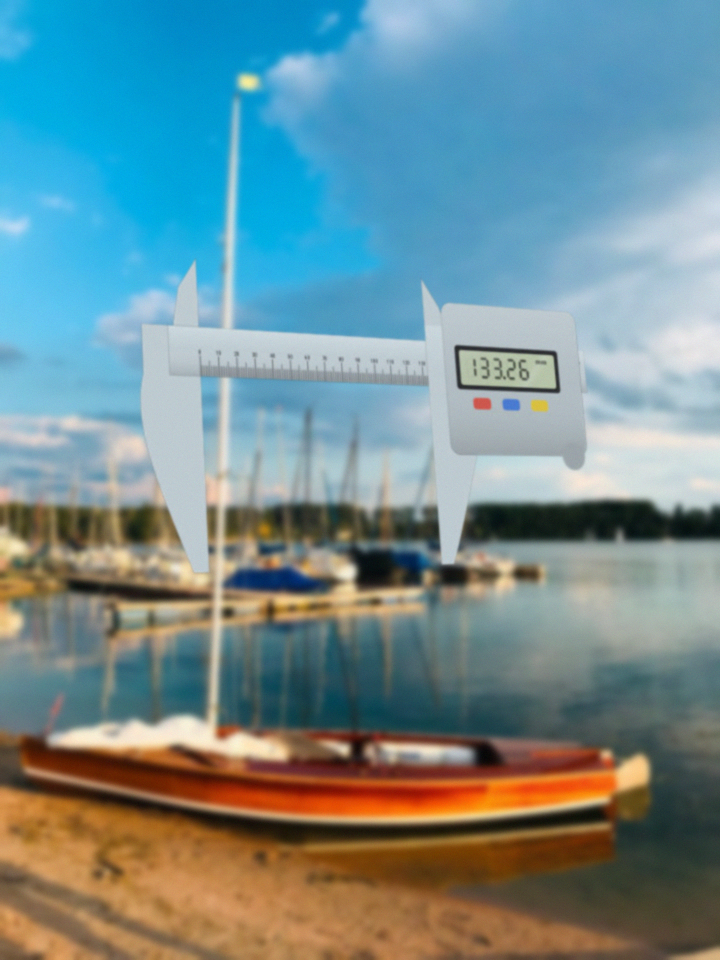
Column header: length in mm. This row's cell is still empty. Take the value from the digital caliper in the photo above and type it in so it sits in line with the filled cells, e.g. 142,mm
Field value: 133.26,mm
